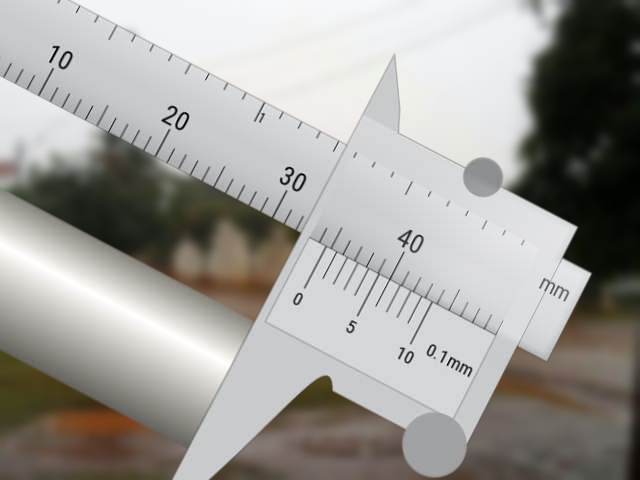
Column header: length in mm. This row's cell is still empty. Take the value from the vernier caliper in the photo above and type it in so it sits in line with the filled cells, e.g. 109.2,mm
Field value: 34.6,mm
